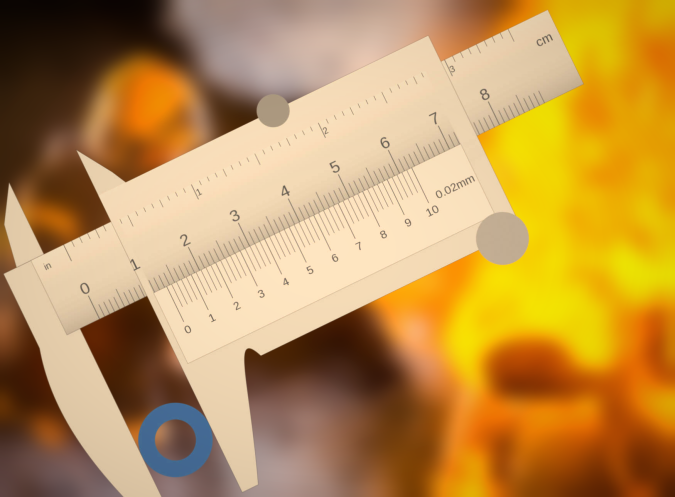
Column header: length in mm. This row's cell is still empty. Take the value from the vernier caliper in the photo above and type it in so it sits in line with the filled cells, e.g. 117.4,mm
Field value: 13.4,mm
